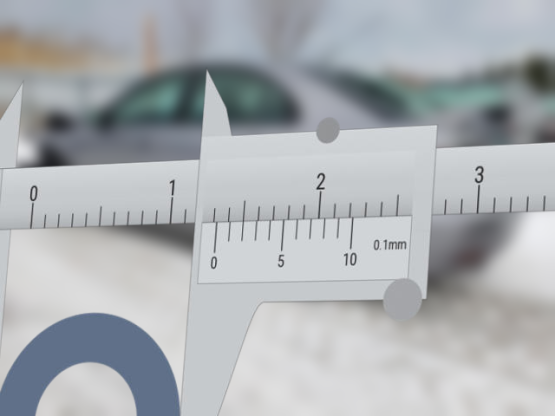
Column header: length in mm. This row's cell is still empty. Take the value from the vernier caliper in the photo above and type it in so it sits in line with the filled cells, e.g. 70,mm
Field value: 13.2,mm
